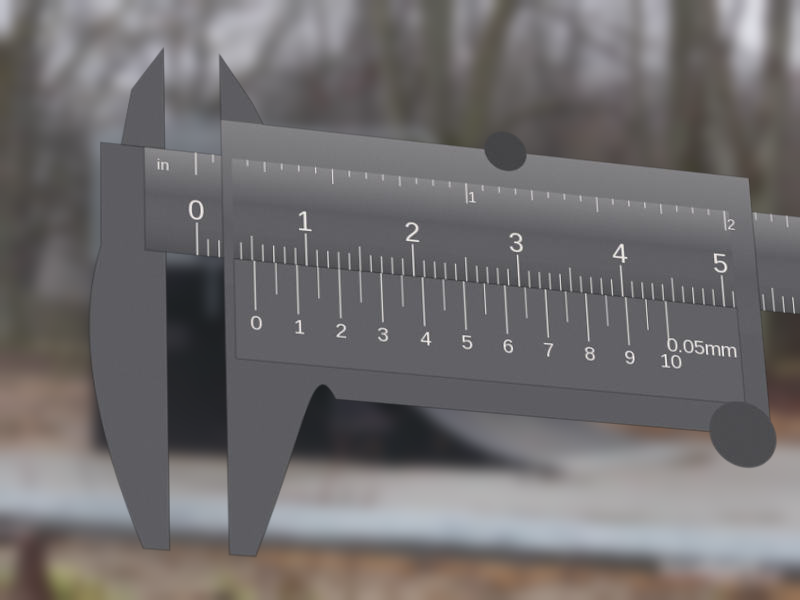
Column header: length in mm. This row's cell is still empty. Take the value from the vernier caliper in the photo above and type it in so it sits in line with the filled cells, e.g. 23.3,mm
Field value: 5.2,mm
